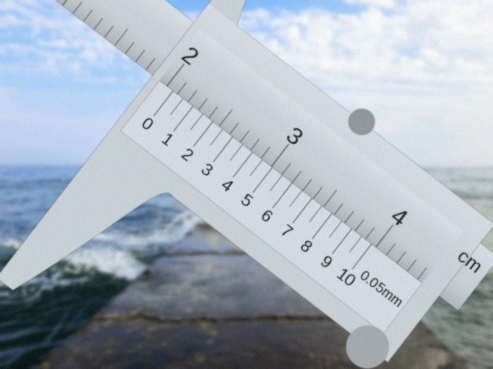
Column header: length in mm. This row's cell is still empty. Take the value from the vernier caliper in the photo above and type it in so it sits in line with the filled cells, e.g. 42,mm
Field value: 20.6,mm
